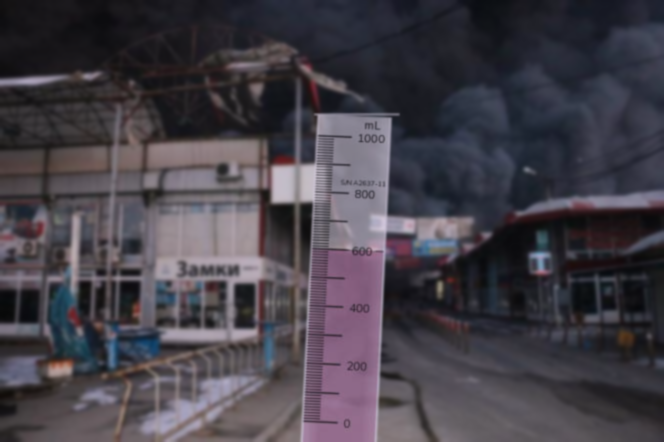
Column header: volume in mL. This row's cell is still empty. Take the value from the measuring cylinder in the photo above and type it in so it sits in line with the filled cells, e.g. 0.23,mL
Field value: 600,mL
